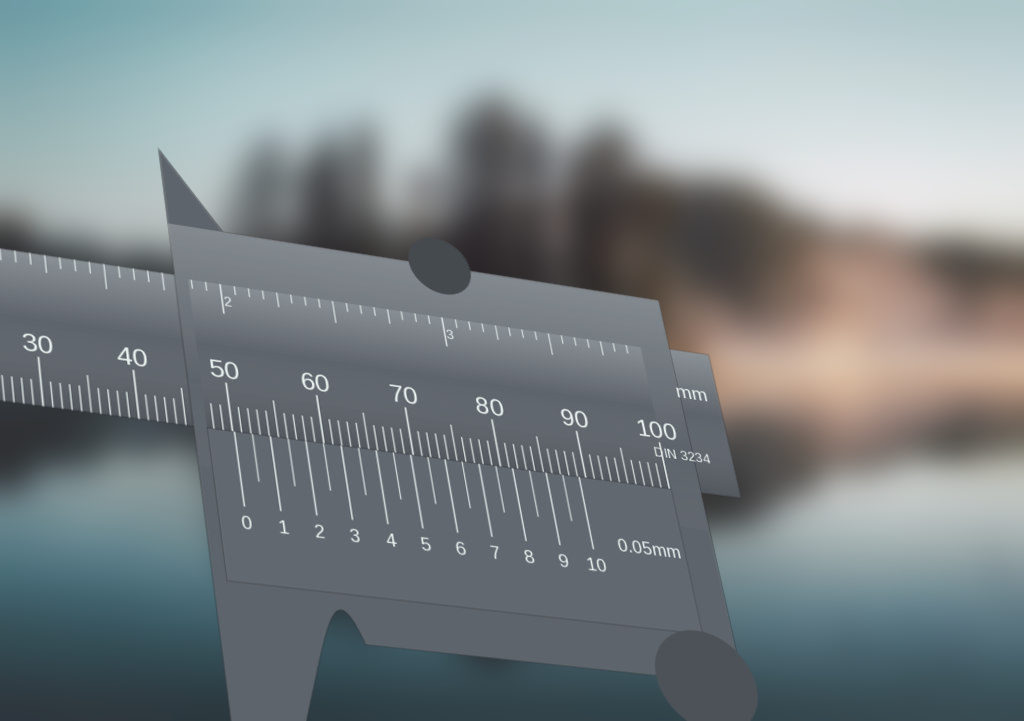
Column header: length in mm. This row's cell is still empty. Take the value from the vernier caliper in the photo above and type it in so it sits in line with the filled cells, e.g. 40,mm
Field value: 50.2,mm
